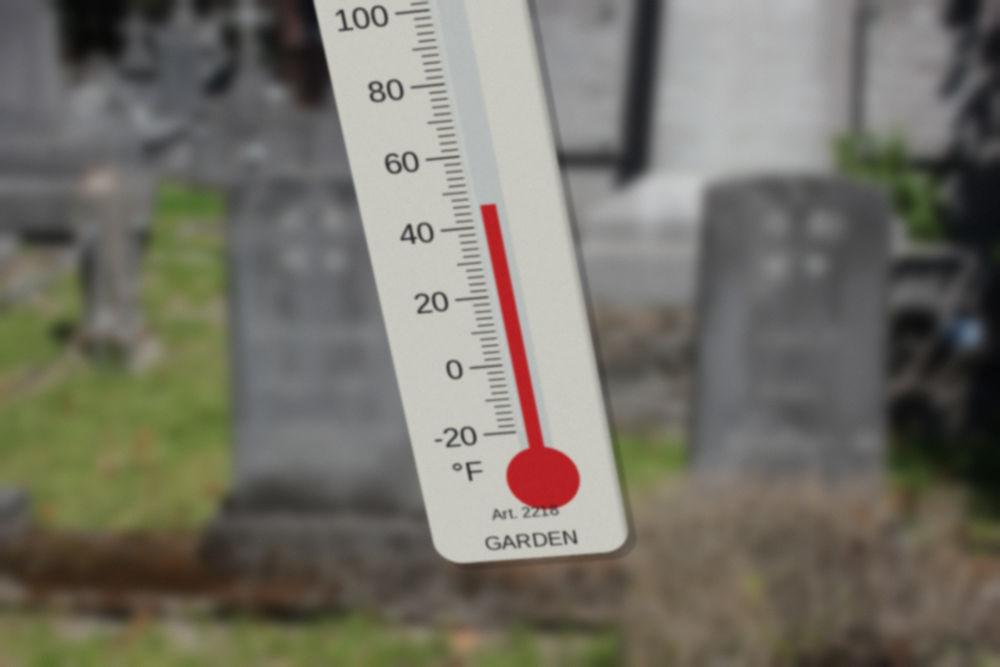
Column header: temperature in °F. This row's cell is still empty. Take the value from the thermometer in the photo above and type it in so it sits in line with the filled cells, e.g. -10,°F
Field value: 46,°F
